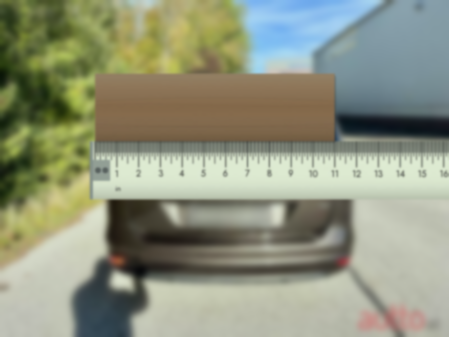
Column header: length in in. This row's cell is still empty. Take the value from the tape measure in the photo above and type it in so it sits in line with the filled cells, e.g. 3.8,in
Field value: 11,in
